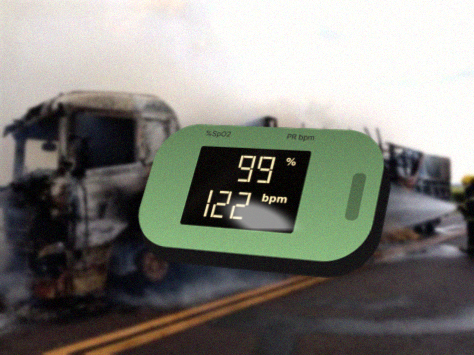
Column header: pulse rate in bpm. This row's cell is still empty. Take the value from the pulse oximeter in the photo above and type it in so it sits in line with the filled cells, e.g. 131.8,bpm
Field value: 122,bpm
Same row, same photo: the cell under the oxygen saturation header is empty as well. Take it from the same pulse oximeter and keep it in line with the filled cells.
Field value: 99,%
